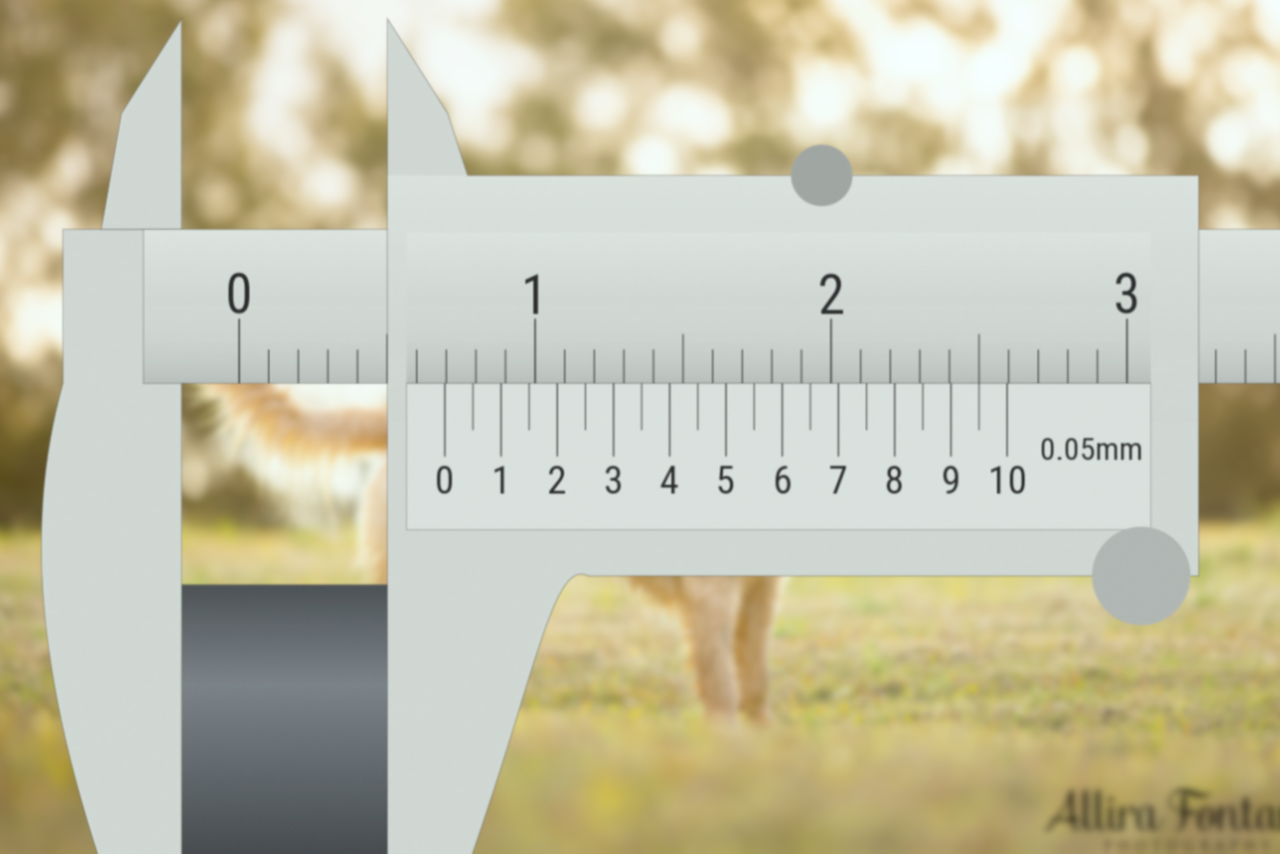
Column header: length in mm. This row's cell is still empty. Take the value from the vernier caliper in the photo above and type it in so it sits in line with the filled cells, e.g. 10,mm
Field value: 6.95,mm
